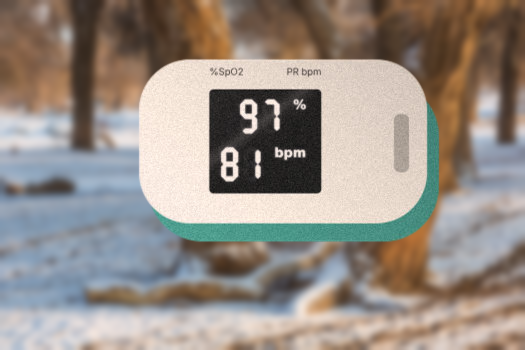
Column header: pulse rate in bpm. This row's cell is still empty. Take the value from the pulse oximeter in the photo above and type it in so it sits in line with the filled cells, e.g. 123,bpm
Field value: 81,bpm
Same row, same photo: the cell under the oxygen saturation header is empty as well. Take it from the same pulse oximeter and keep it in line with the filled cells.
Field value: 97,%
